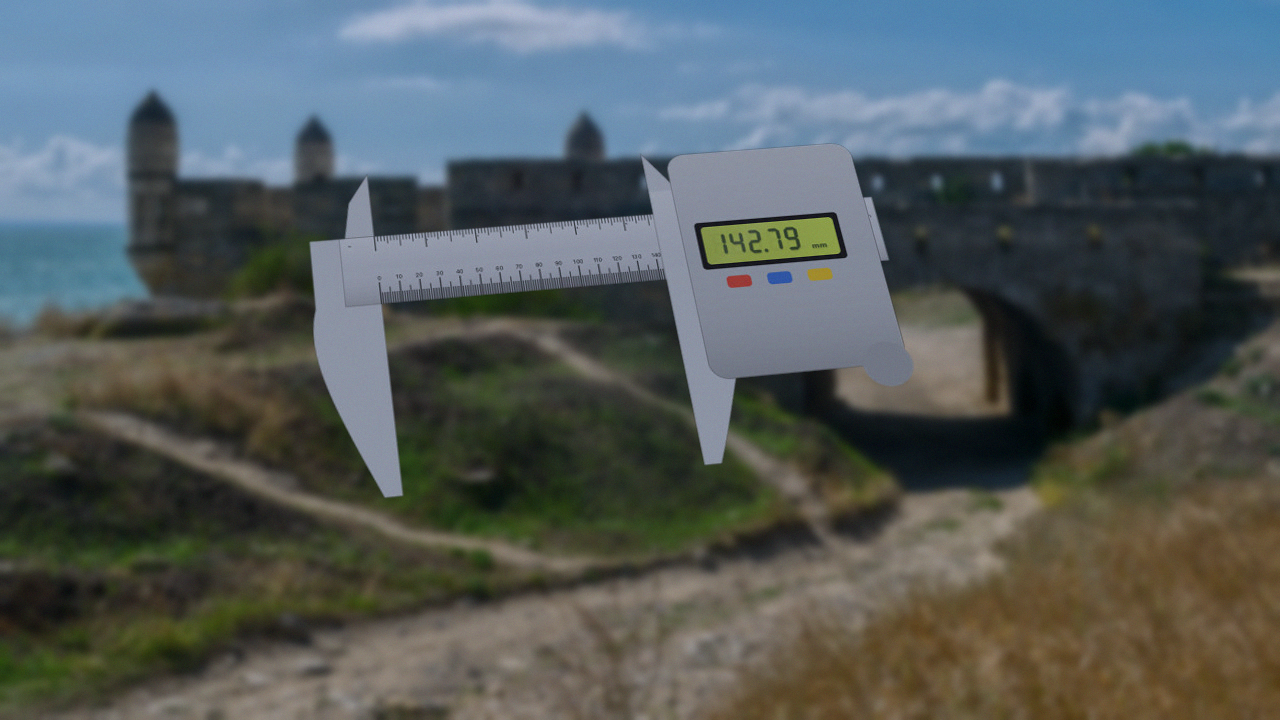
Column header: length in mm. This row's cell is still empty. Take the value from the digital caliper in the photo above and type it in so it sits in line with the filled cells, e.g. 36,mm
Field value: 142.79,mm
